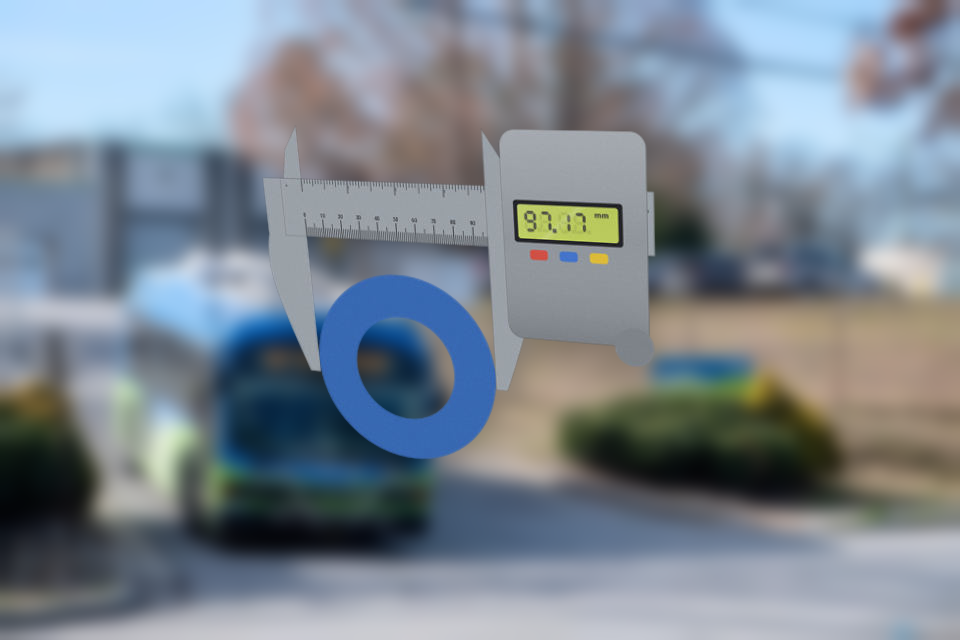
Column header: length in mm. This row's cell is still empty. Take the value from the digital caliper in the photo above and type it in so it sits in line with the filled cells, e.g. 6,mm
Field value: 97.17,mm
